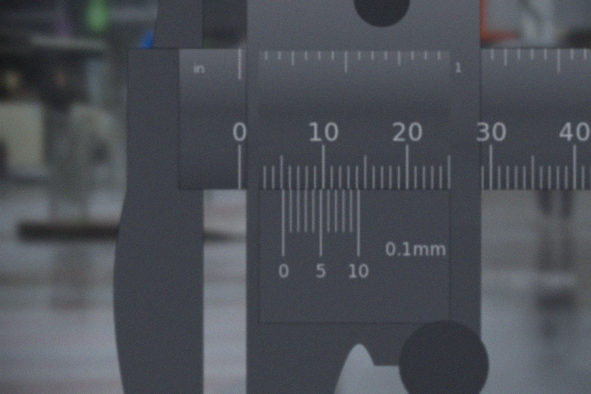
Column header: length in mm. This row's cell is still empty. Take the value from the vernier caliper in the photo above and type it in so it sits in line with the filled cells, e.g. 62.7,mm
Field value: 5.2,mm
